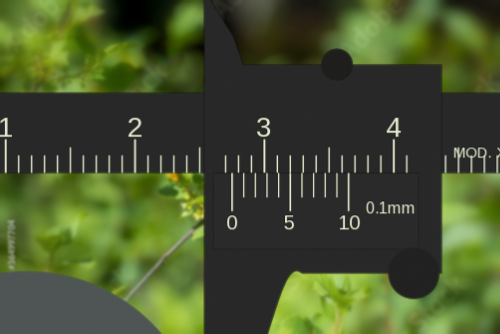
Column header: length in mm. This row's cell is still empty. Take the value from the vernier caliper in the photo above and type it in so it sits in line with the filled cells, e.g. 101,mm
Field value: 27.5,mm
